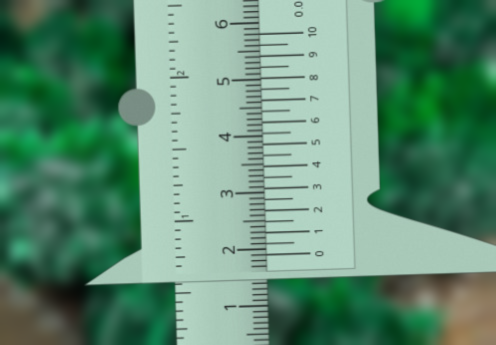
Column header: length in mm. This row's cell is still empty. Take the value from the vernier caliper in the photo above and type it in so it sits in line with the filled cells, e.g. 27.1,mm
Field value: 19.0,mm
